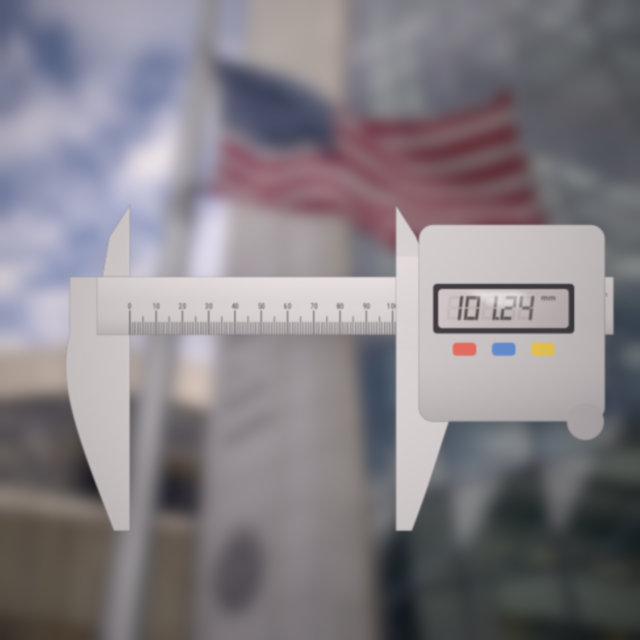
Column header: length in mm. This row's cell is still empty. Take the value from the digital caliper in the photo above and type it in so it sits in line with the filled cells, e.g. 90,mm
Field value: 101.24,mm
